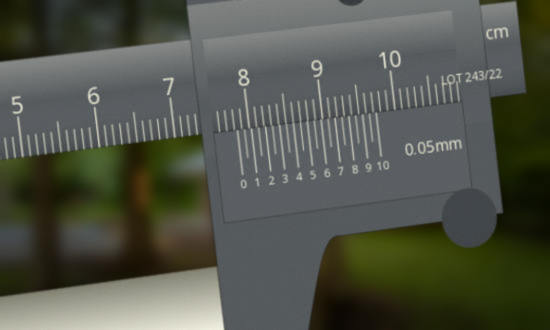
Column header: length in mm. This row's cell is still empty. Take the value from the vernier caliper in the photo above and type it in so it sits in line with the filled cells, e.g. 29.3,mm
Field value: 78.4,mm
